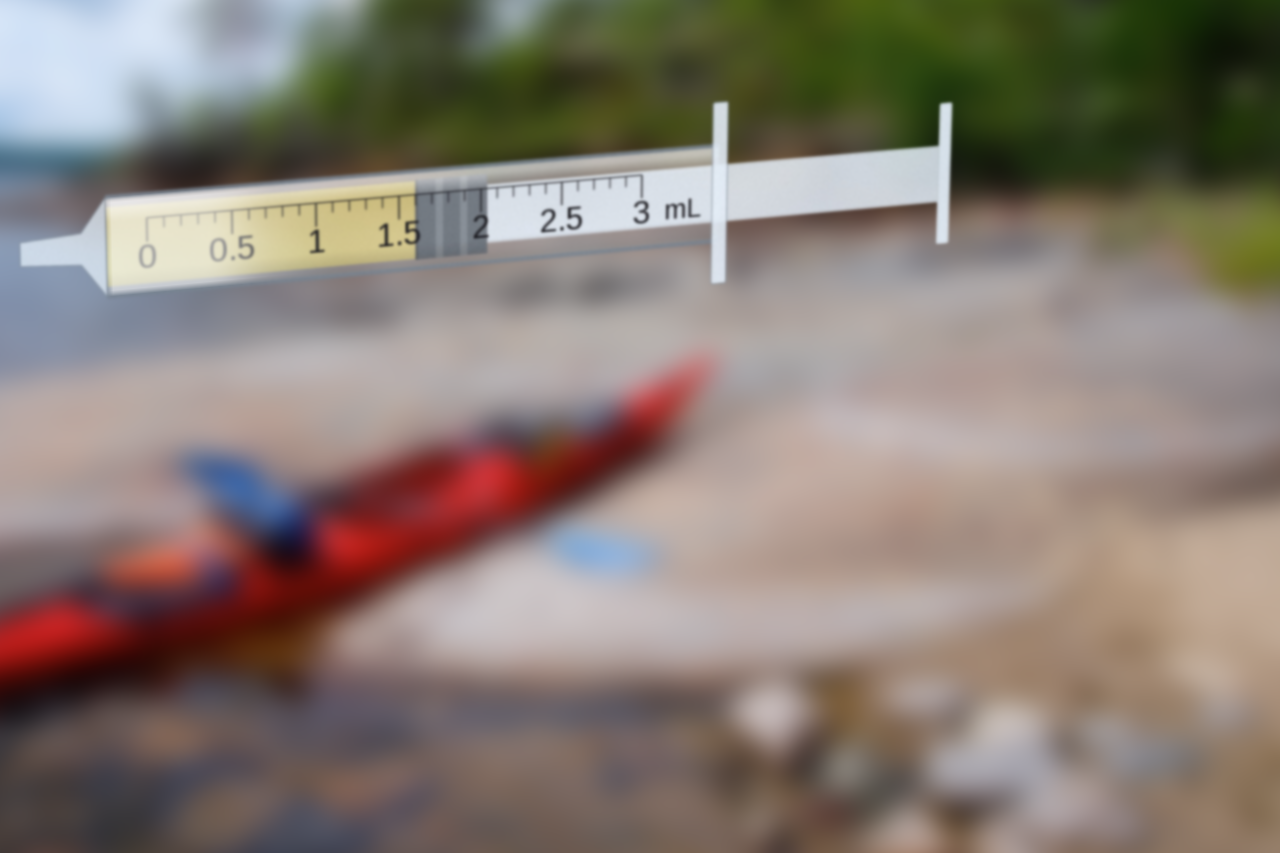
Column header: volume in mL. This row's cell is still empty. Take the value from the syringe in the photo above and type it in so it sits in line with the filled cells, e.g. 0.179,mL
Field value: 1.6,mL
